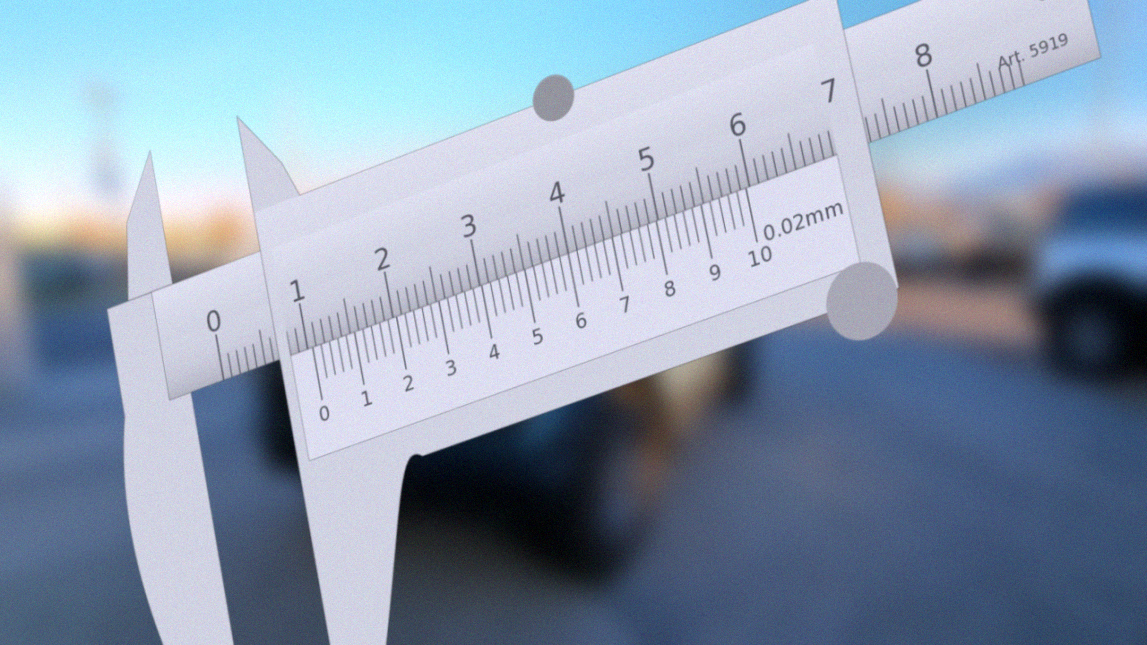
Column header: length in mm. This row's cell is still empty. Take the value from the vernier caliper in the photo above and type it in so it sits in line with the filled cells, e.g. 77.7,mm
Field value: 10.6,mm
